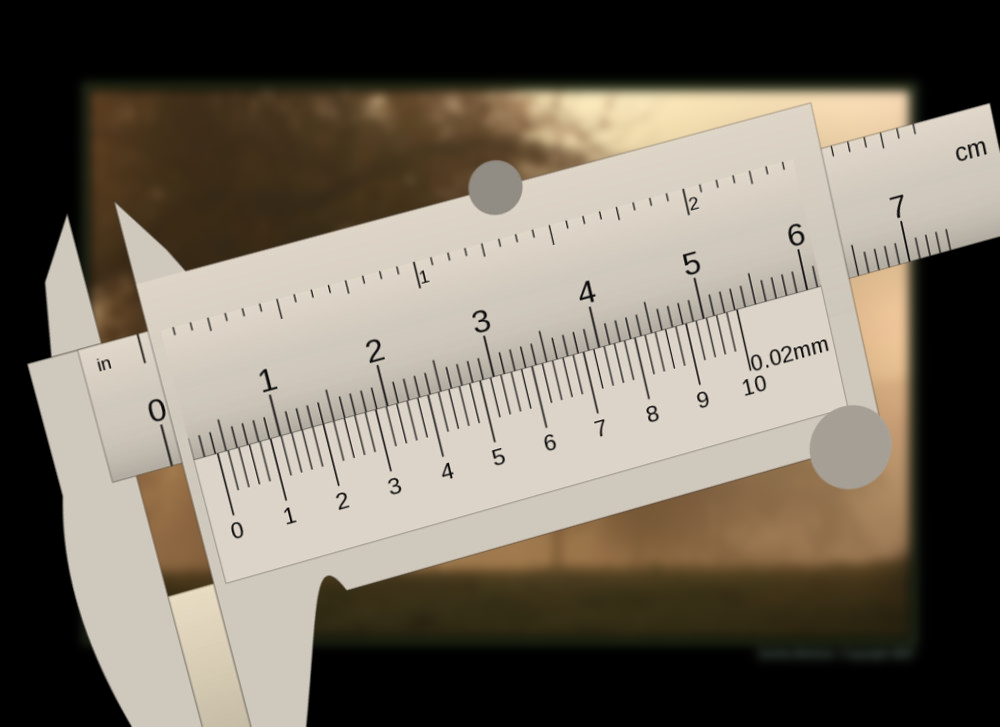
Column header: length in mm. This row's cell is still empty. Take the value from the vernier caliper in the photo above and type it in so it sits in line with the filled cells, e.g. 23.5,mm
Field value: 4.2,mm
